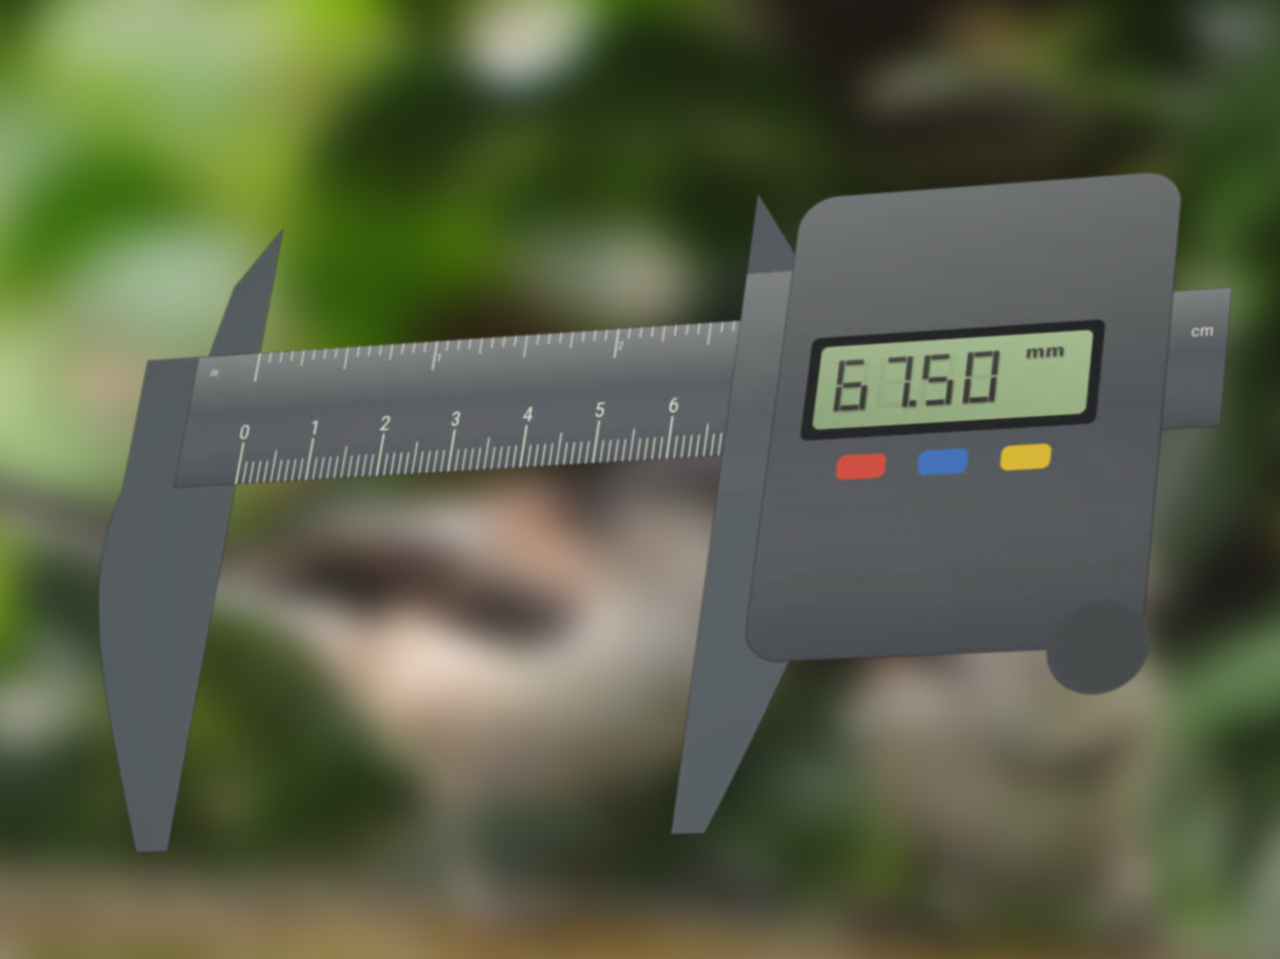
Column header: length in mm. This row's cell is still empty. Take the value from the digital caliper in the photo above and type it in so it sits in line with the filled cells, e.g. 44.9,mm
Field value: 67.50,mm
